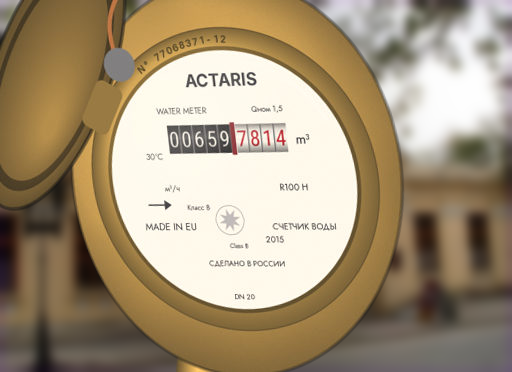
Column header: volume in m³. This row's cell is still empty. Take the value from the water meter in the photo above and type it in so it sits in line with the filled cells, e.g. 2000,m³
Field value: 659.7814,m³
